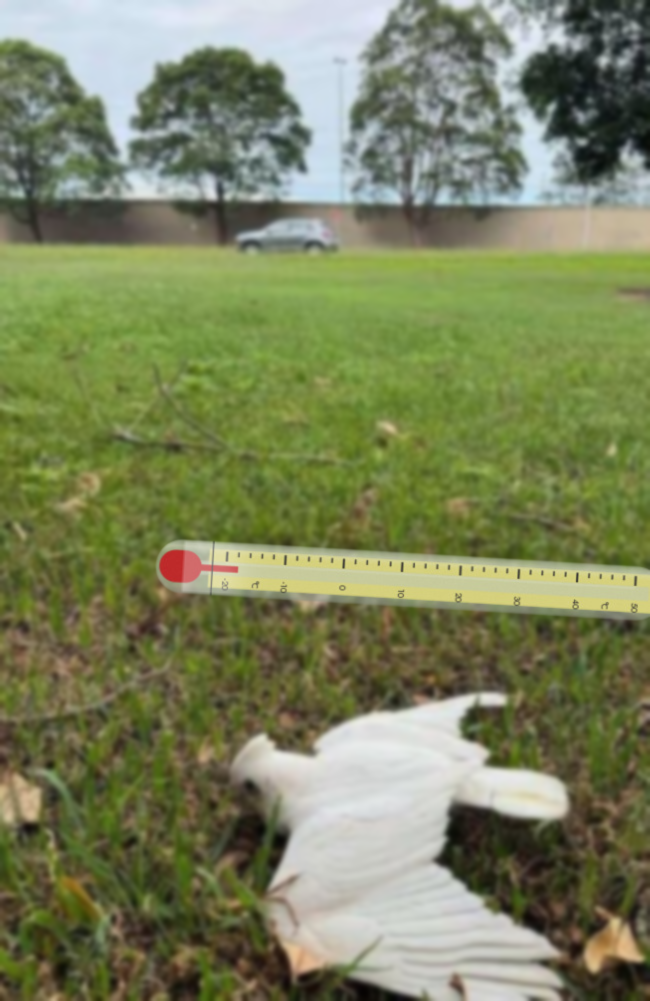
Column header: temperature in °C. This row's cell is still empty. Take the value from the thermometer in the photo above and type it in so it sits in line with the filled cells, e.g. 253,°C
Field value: -18,°C
